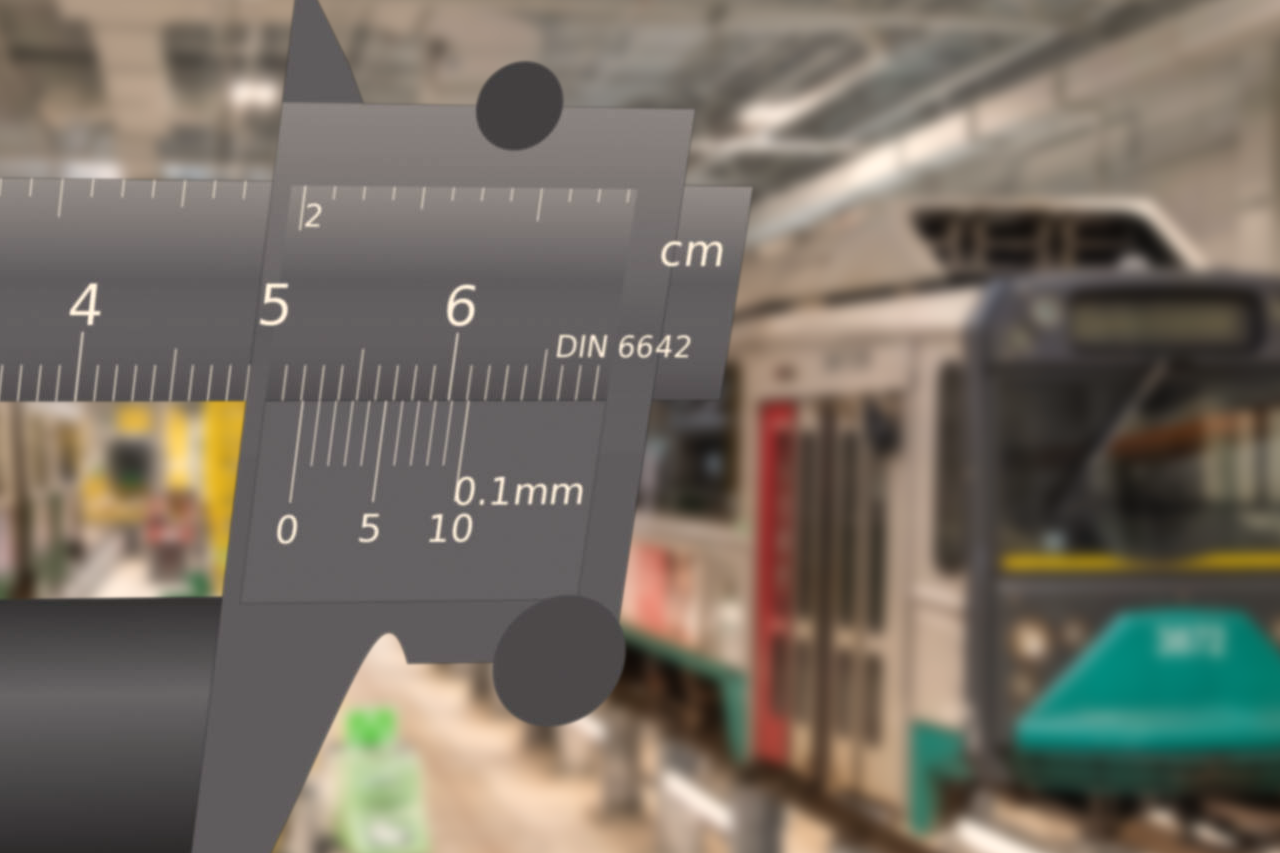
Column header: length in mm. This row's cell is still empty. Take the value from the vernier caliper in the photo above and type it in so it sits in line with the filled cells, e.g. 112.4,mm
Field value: 52.1,mm
